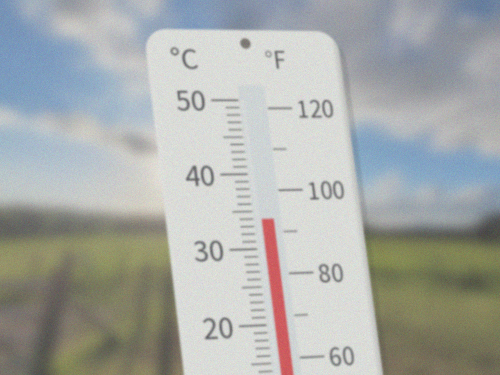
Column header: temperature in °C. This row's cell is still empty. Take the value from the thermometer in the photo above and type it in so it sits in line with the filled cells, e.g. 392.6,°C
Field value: 34,°C
